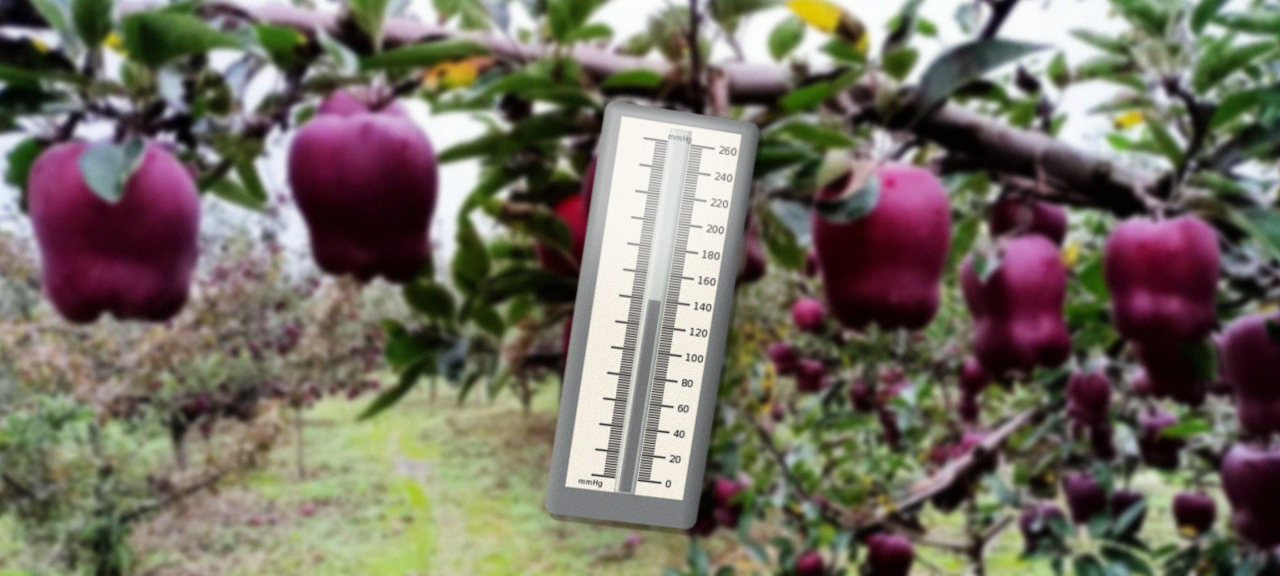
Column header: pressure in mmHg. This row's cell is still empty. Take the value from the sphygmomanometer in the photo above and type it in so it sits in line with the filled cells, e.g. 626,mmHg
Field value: 140,mmHg
